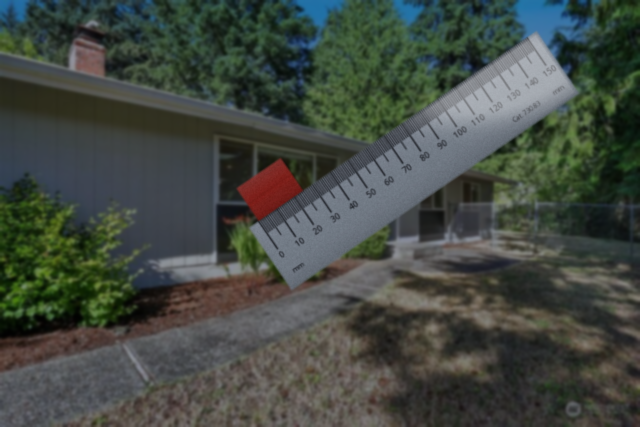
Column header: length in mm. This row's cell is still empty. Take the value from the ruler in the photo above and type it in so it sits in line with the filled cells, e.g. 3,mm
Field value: 25,mm
